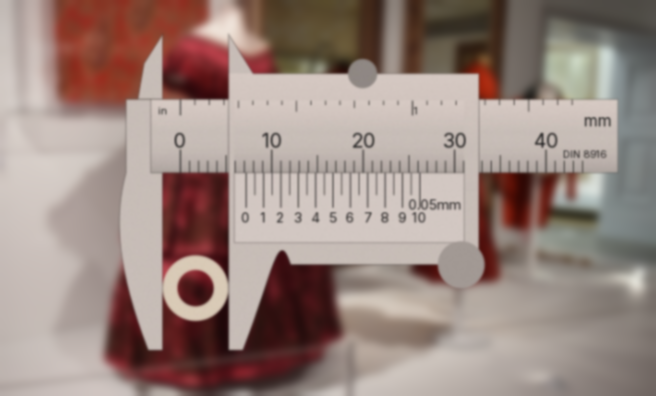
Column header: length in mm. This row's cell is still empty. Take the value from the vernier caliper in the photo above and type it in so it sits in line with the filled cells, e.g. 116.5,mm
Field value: 7.2,mm
